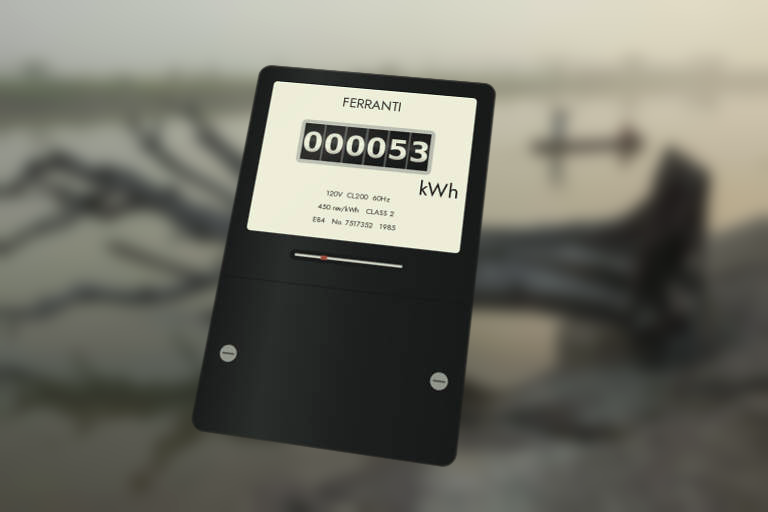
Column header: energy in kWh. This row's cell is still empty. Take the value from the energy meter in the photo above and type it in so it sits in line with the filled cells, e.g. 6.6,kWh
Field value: 53,kWh
